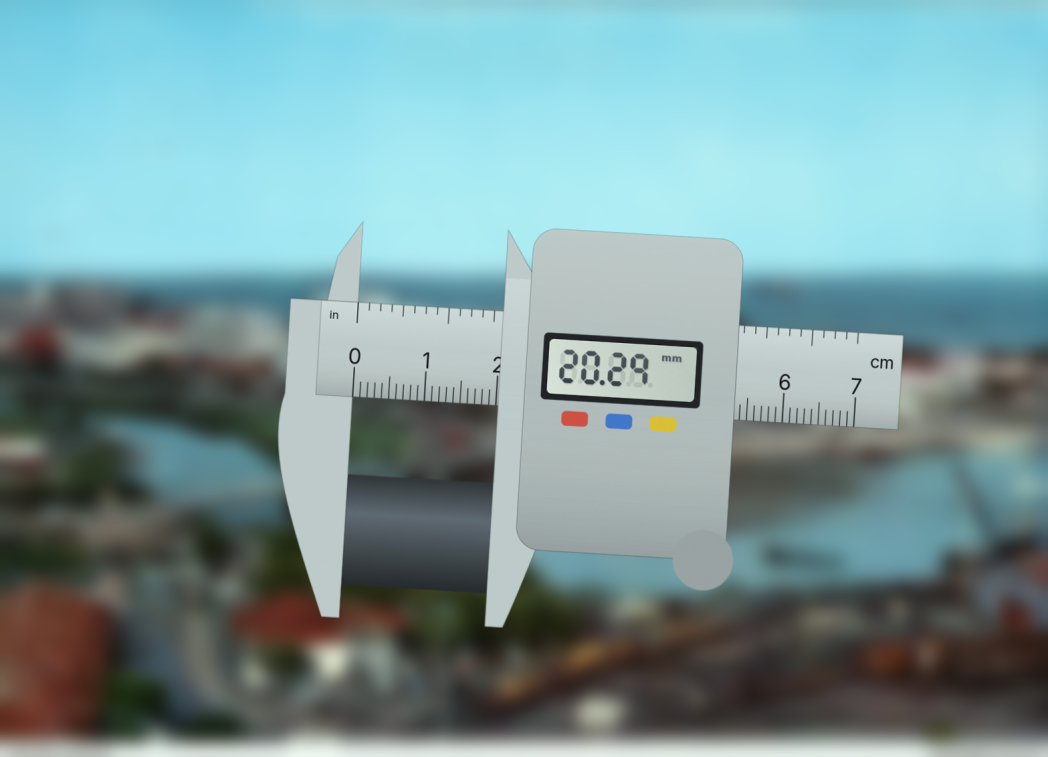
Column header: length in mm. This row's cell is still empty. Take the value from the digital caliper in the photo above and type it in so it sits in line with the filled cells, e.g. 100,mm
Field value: 20.29,mm
